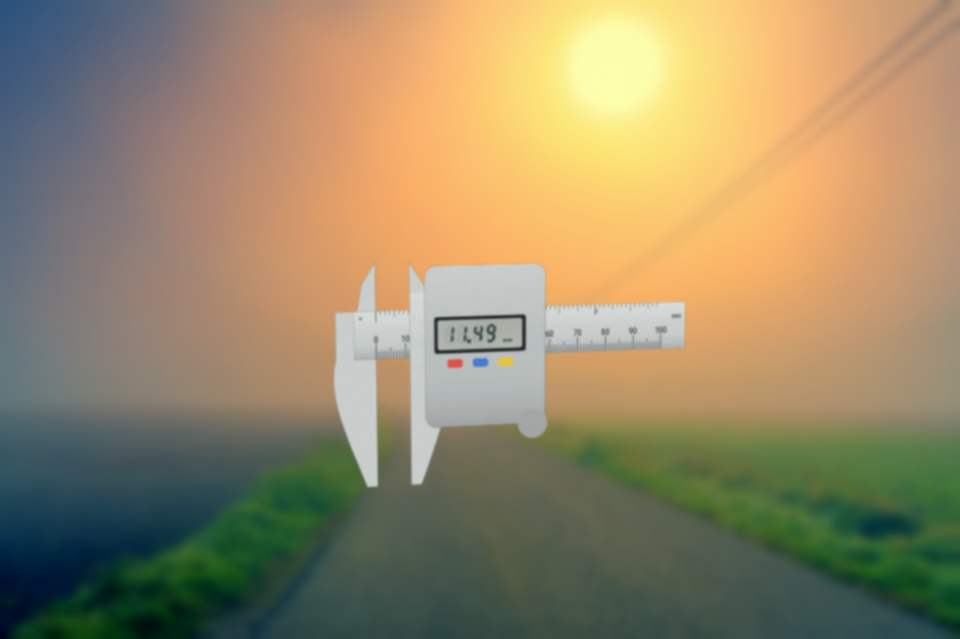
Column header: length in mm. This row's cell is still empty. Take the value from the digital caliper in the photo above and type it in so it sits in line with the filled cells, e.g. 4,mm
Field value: 11.49,mm
